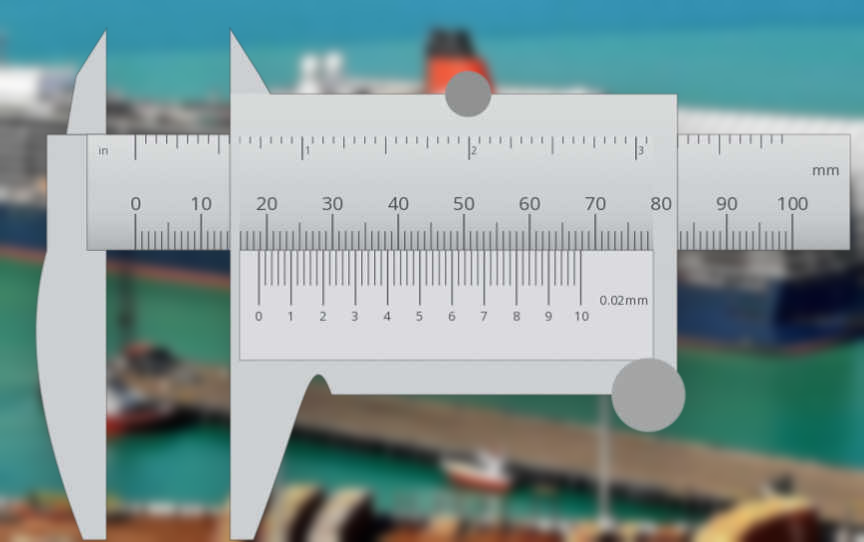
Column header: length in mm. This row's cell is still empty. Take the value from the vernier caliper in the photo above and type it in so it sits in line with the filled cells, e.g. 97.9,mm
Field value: 18.8,mm
